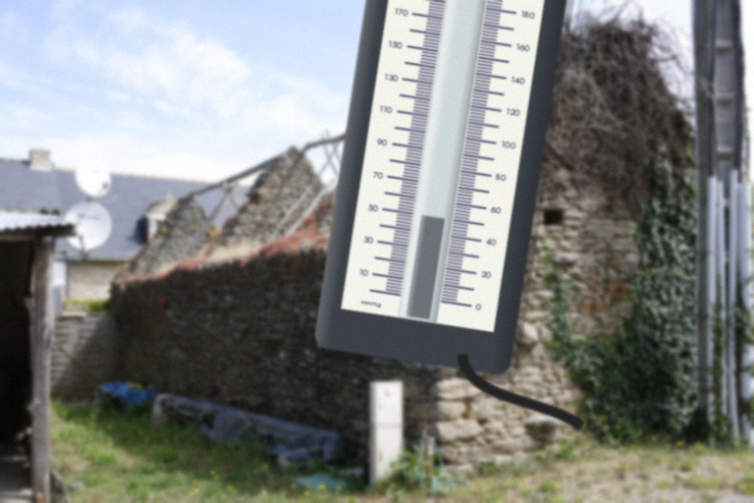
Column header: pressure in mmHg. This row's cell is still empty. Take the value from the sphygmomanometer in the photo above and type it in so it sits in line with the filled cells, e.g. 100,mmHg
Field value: 50,mmHg
